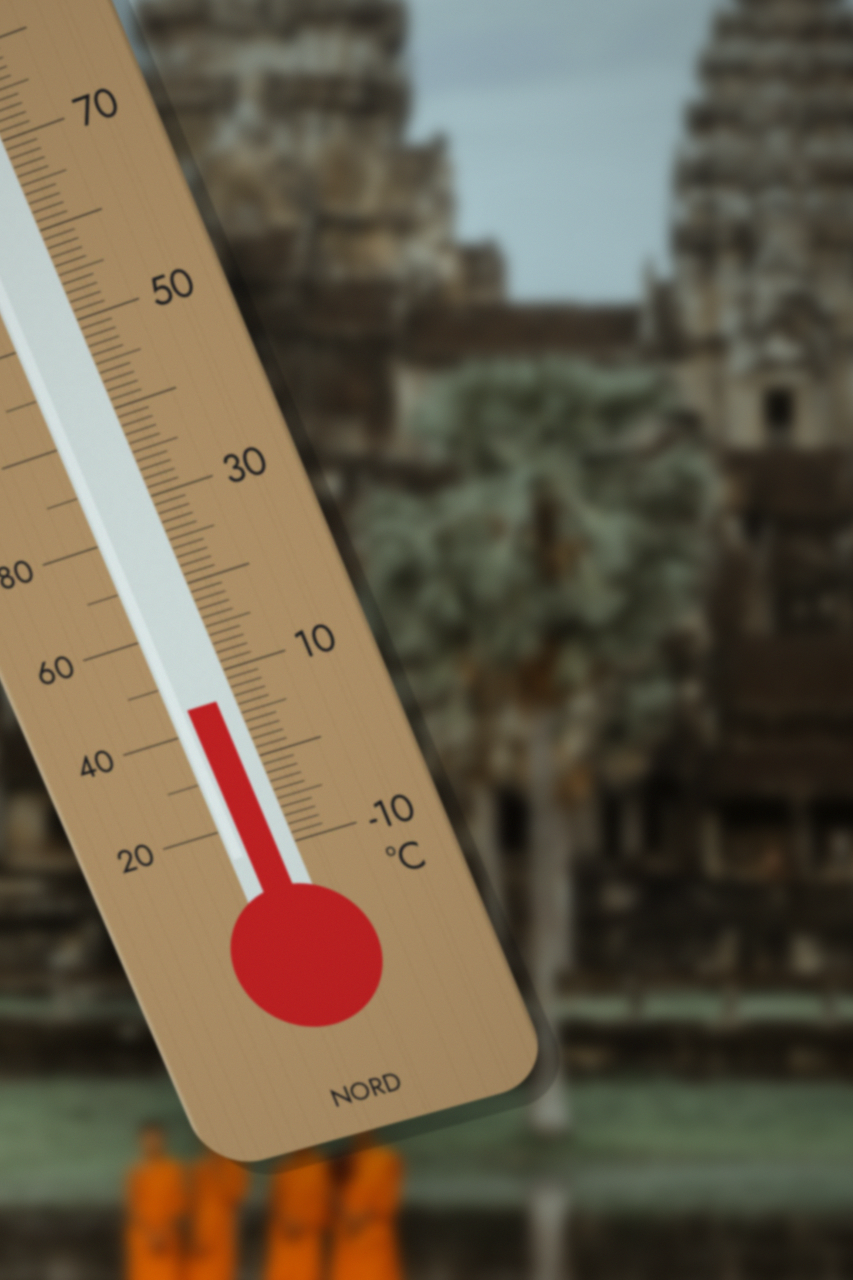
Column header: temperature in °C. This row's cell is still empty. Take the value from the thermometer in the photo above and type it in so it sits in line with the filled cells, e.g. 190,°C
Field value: 7,°C
